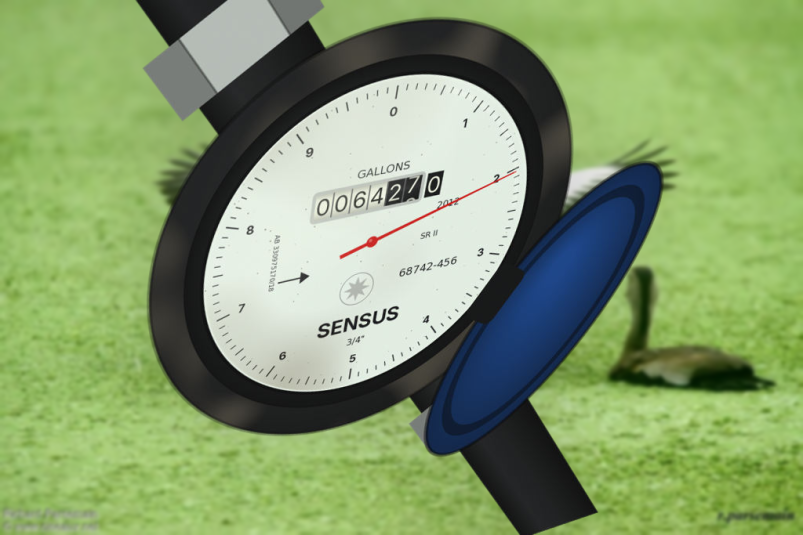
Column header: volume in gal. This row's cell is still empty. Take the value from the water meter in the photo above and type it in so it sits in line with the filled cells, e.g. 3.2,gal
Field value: 64272.0,gal
